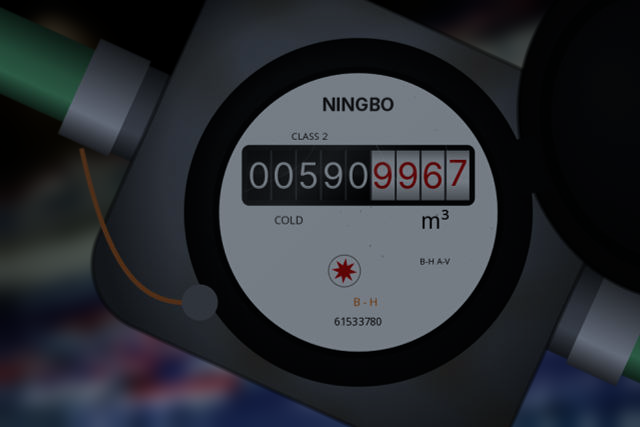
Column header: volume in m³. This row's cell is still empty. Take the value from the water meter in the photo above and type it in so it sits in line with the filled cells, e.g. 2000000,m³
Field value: 590.9967,m³
